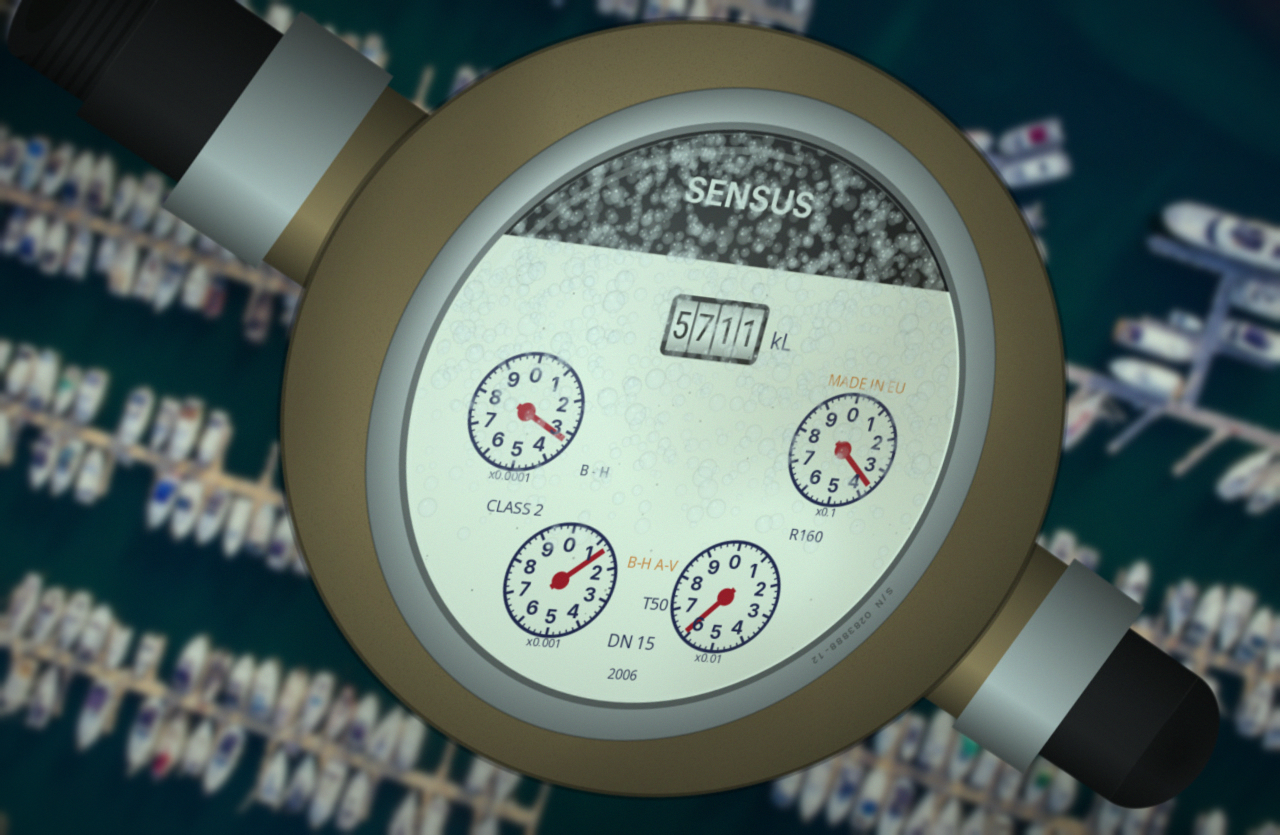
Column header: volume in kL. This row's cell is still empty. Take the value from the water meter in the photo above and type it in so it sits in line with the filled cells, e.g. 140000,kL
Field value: 5711.3613,kL
